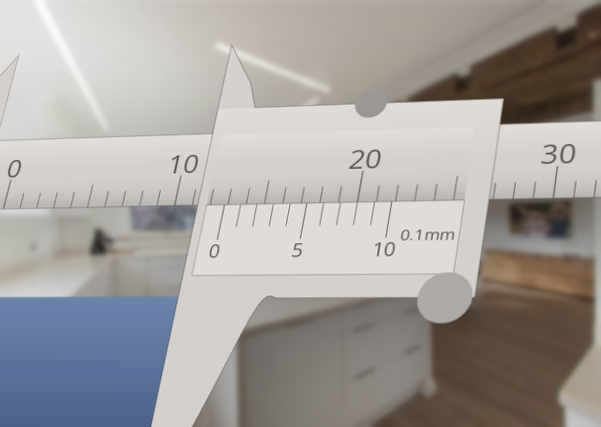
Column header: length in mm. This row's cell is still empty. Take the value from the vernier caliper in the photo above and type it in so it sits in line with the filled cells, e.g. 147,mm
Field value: 12.8,mm
